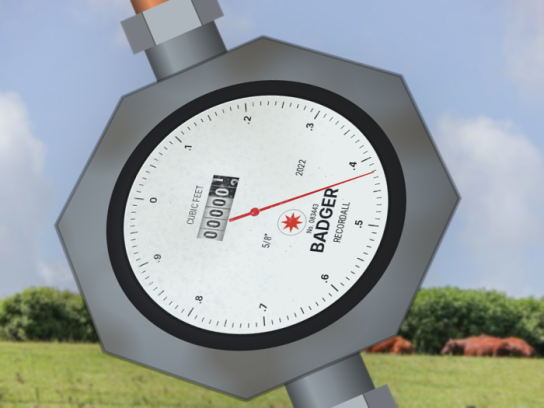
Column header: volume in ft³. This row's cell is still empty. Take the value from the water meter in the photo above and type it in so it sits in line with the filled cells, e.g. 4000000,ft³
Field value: 1.42,ft³
